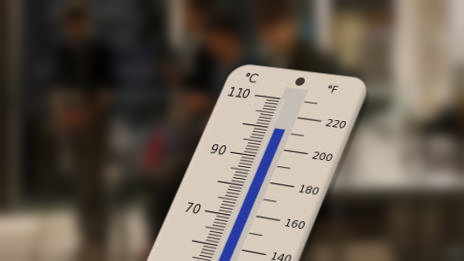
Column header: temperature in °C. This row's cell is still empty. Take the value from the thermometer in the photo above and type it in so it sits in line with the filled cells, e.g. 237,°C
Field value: 100,°C
